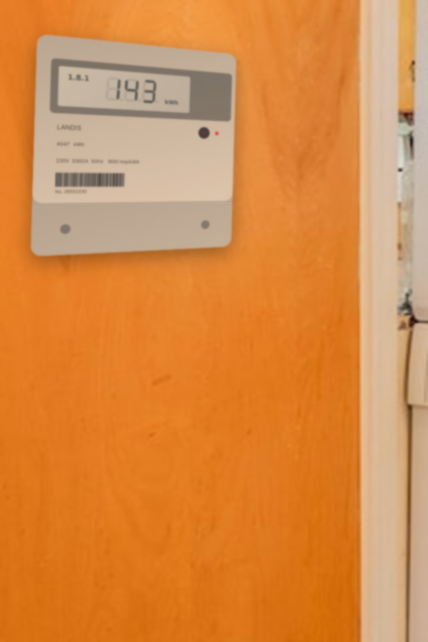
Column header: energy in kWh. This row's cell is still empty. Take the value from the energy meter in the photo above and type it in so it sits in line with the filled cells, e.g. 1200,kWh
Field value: 143,kWh
